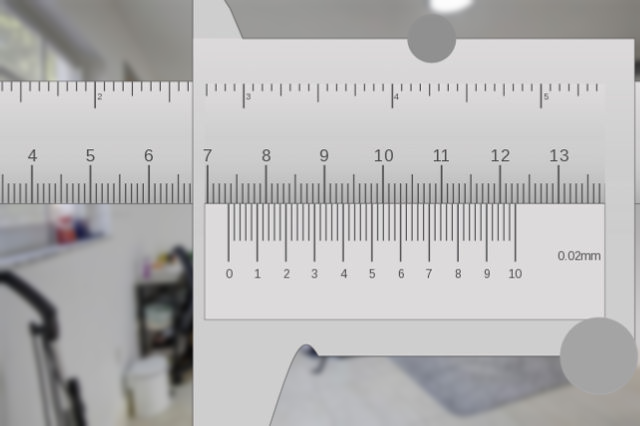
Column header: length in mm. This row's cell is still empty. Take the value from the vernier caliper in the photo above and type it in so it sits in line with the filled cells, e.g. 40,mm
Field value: 73.6,mm
